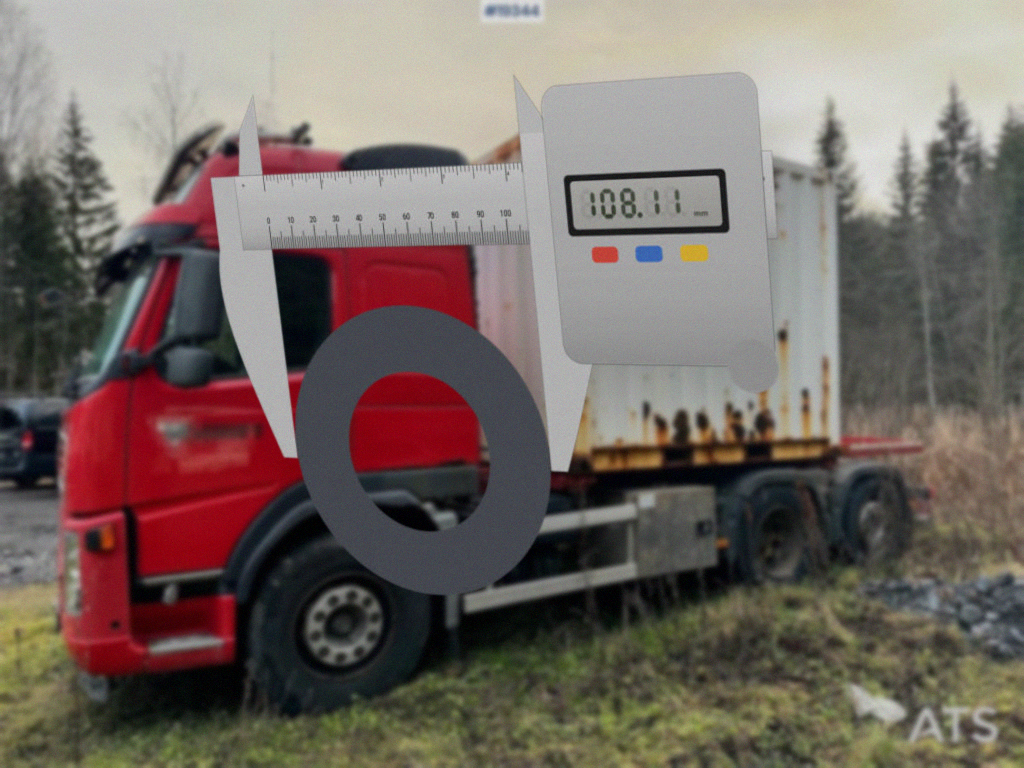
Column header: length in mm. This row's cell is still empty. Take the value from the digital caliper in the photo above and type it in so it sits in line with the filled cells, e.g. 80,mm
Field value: 108.11,mm
